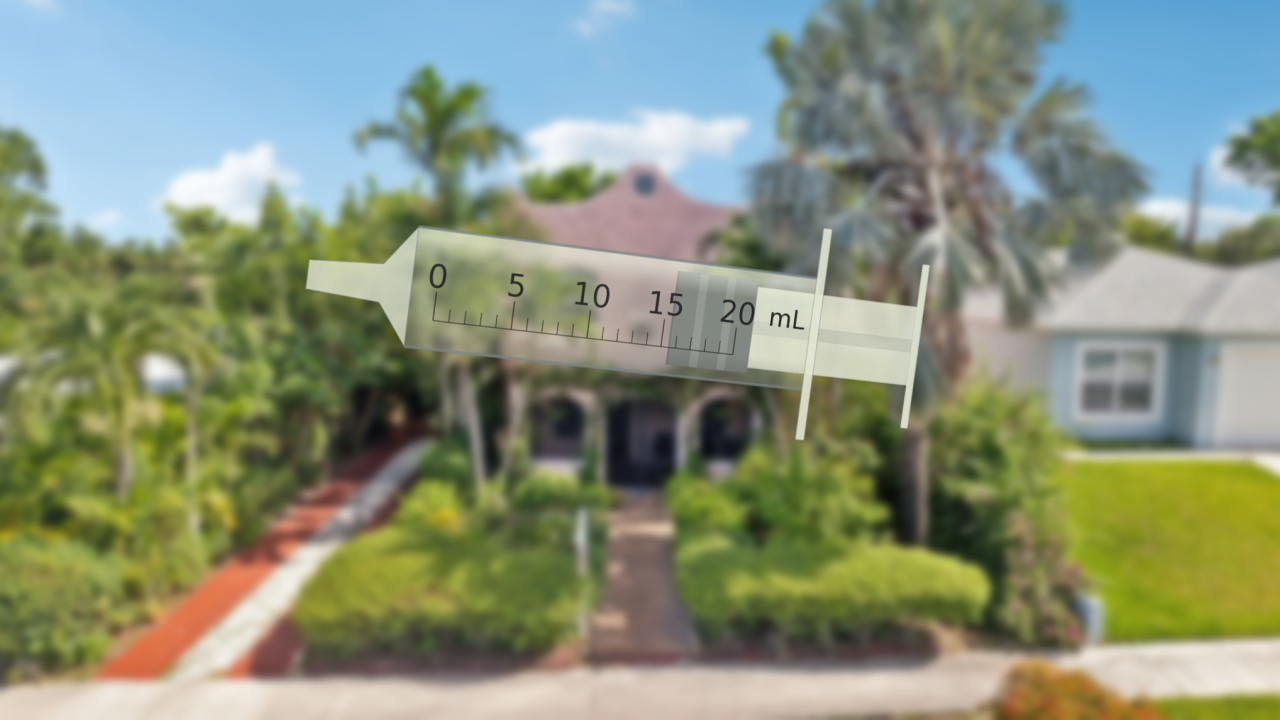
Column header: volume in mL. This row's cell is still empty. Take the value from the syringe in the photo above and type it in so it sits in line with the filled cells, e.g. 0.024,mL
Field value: 15.5,mL
